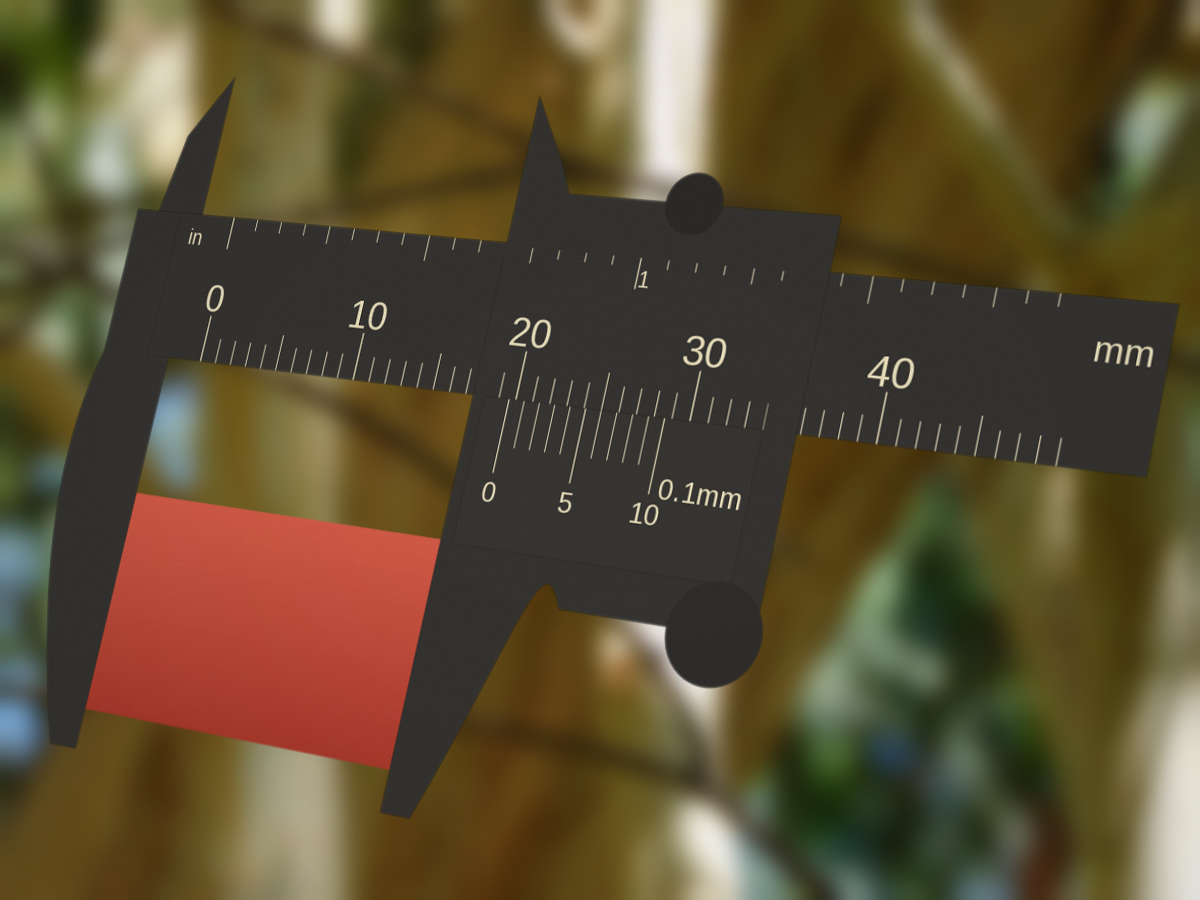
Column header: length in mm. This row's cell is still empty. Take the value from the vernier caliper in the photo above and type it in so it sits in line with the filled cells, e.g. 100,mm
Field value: 19.6,mm
